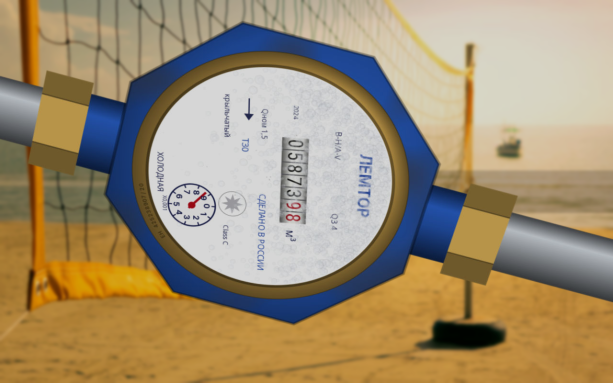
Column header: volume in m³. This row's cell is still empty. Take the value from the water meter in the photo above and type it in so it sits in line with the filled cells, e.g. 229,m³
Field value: 5873.988,m³
